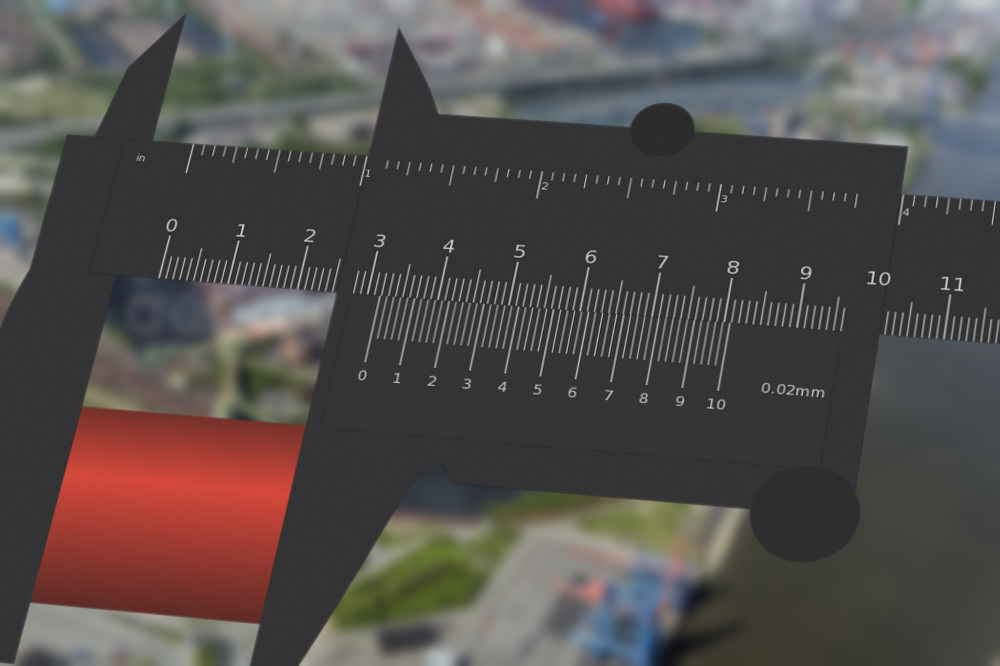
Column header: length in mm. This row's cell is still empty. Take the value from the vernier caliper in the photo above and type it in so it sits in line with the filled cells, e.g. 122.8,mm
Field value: 31.8,mm
